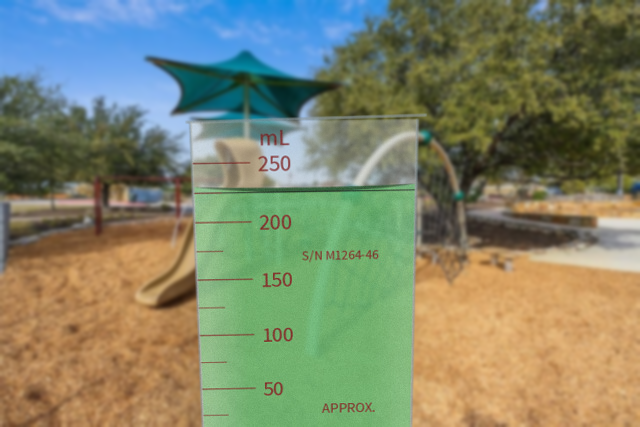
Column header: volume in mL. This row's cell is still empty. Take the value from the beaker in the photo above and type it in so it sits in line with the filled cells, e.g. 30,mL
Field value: 225,mL
